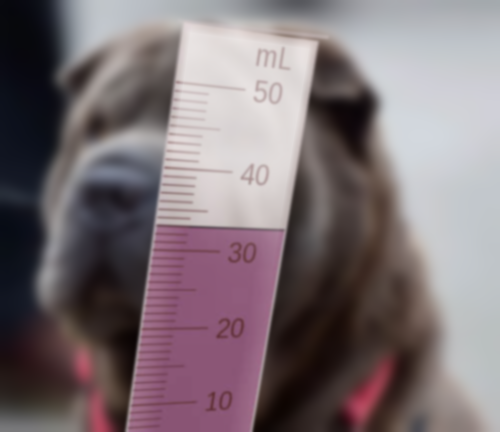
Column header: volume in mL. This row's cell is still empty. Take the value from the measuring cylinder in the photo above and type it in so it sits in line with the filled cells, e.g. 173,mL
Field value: 33,mL
